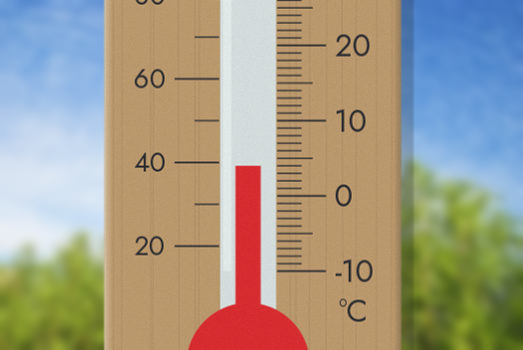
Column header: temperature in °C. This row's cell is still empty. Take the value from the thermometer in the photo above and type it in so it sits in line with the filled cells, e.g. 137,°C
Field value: 4,°C
